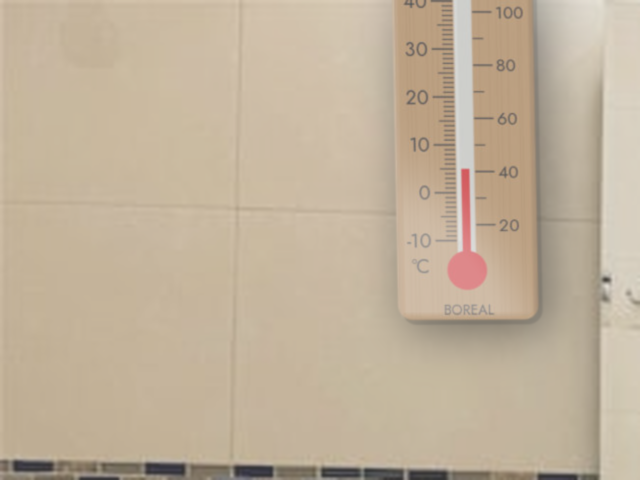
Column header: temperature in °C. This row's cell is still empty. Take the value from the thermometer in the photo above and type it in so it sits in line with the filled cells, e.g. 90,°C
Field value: 5,°C
